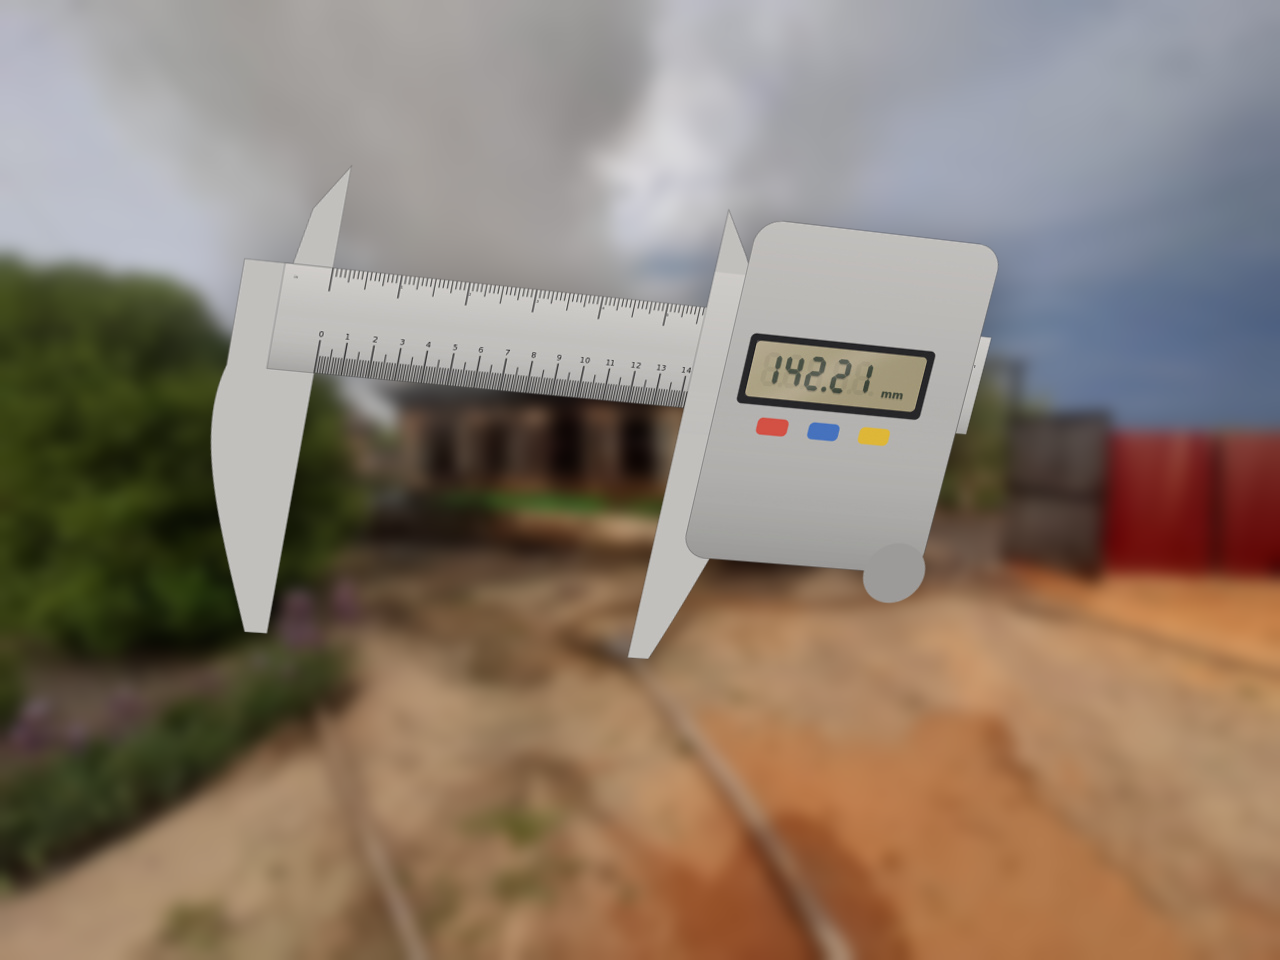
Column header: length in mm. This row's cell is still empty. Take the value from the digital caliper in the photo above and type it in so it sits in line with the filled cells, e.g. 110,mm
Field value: 142.21,mm
